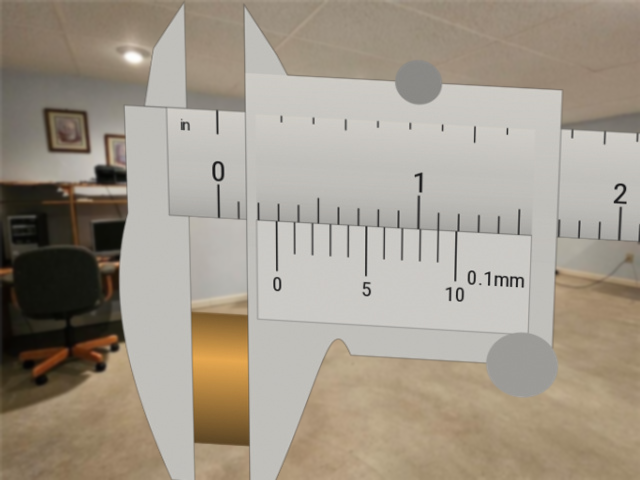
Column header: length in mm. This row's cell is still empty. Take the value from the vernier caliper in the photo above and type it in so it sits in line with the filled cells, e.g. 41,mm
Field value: 2.9,mm
